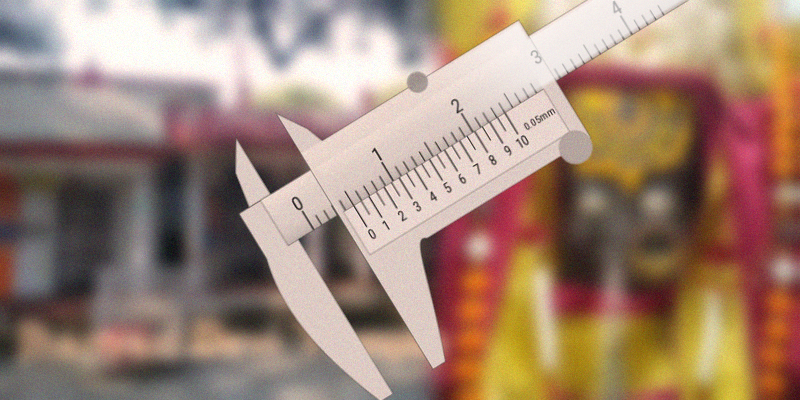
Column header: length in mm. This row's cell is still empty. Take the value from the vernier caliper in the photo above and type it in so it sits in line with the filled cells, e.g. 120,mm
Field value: 5.0,mm
